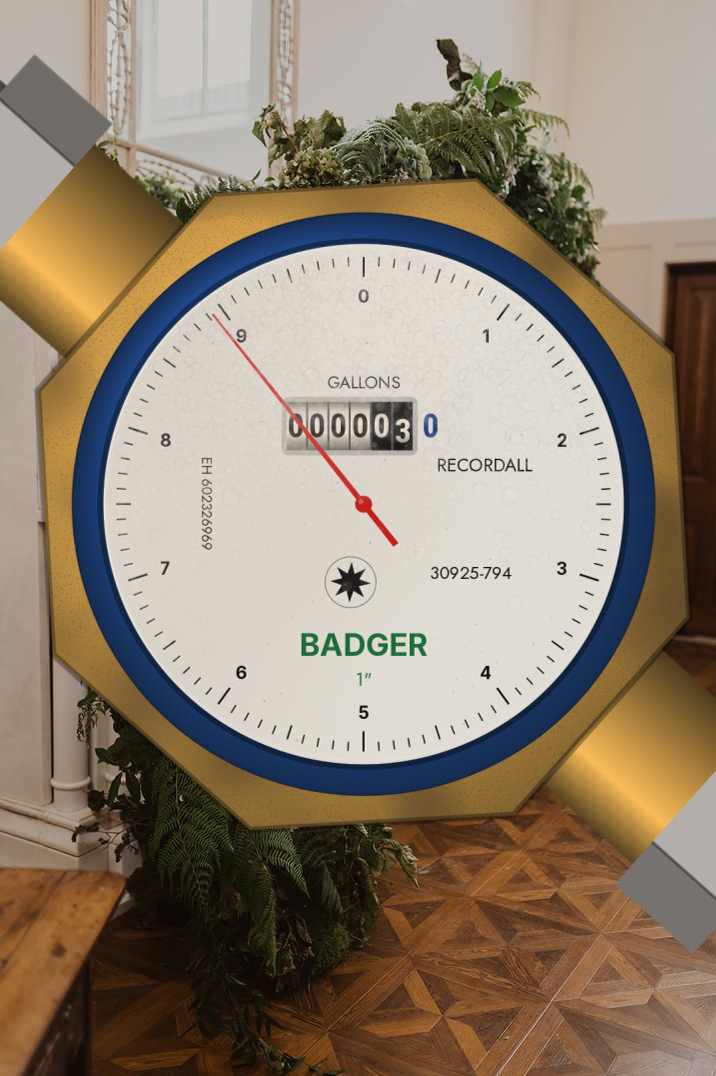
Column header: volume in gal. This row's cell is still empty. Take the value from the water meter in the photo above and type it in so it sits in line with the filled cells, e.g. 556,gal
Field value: 28.9,gal
